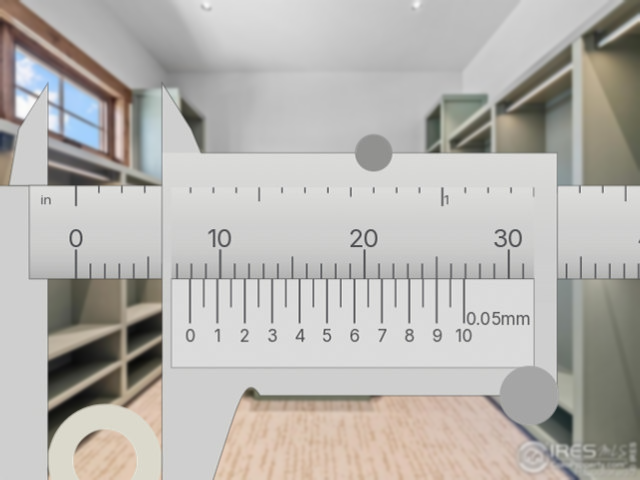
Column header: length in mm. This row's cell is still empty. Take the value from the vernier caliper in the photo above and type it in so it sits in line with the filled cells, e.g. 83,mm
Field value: 7.9,mm
